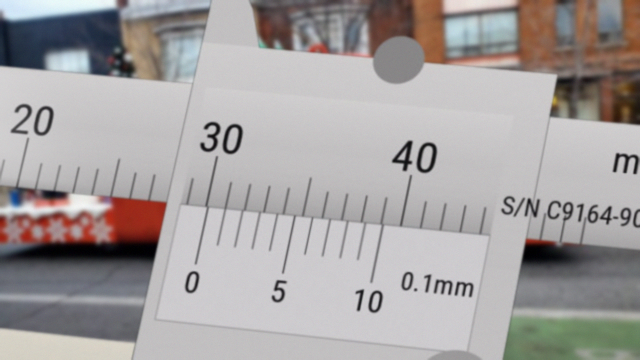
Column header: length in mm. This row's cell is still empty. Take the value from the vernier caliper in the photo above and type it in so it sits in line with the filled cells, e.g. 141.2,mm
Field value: 30.1,mm
